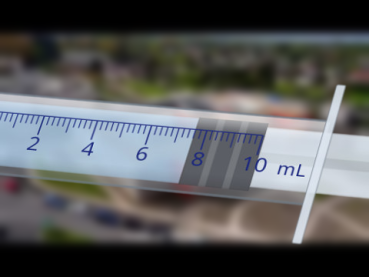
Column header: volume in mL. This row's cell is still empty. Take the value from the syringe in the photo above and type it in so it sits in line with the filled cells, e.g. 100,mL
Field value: 7.6,mL
